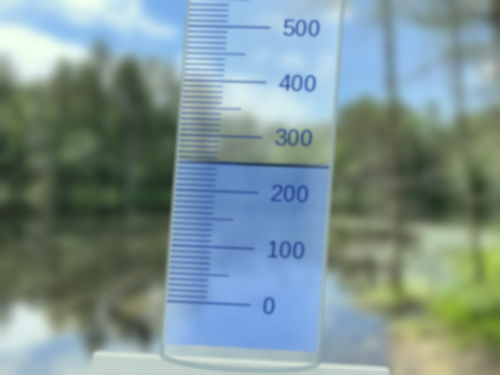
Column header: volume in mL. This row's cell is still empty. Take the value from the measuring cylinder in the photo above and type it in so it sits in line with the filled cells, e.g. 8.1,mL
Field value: 250,mL
